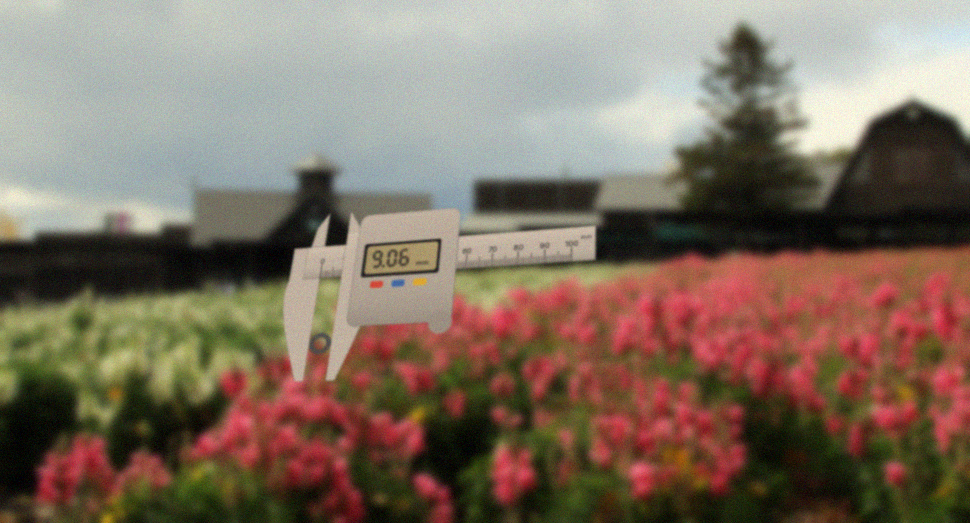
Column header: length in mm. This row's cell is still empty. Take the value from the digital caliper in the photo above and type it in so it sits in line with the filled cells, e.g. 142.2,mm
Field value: 9.06,mm
